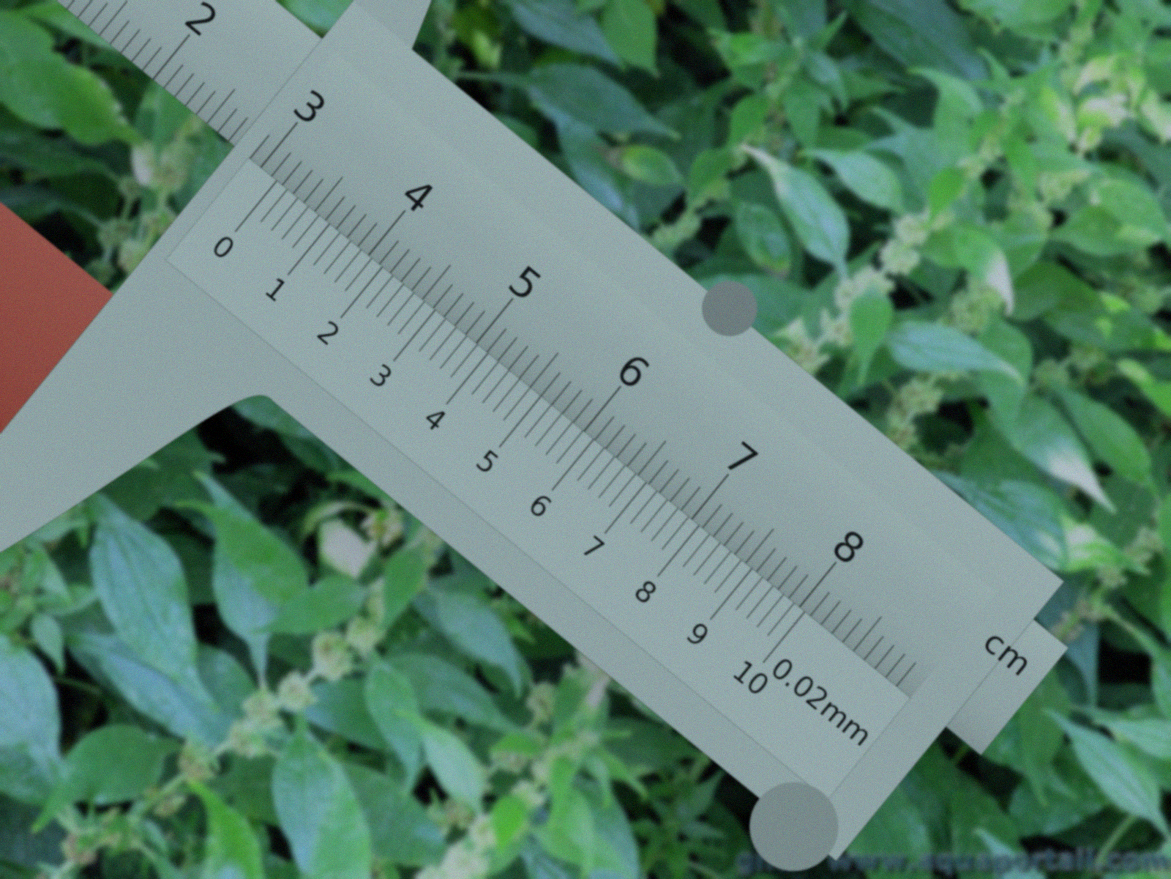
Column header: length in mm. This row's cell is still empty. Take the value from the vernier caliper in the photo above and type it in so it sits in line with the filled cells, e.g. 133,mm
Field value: 31.5,mm
